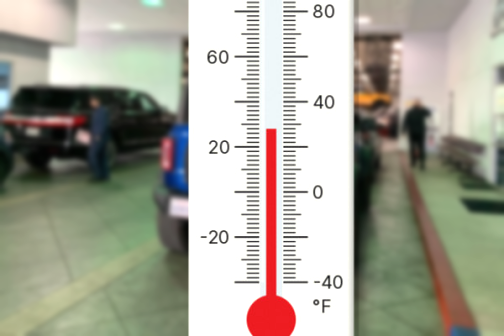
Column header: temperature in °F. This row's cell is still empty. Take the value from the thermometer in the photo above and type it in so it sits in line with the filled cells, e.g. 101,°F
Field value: 28,°F
